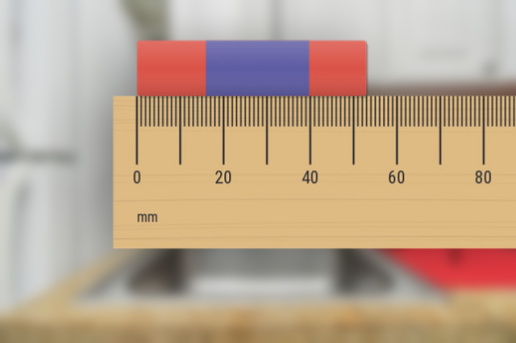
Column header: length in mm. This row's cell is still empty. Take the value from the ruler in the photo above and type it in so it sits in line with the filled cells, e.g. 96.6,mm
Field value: 53,mm
